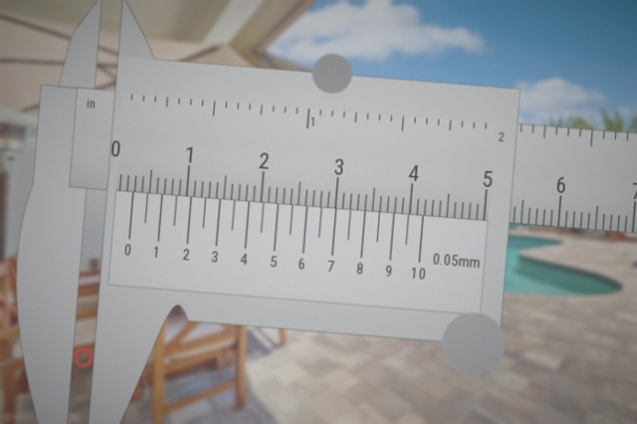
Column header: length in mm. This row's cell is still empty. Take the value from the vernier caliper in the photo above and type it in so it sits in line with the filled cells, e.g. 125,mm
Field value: 2.8,mm
